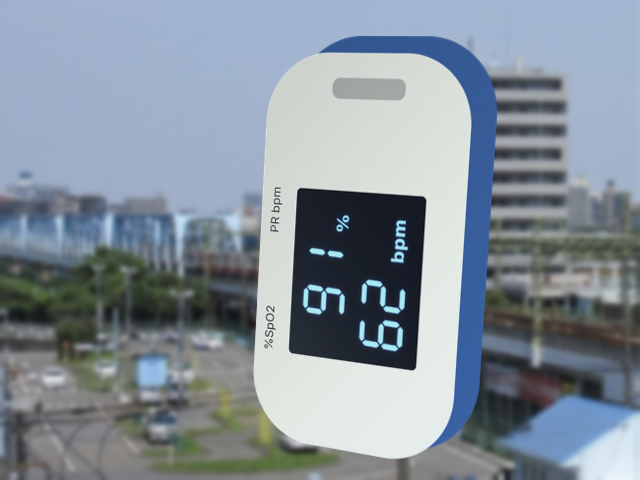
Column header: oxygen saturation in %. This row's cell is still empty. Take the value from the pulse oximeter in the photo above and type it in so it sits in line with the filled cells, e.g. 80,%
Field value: 91,%
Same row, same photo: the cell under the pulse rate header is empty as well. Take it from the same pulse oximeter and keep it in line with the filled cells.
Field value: 62,bpm
